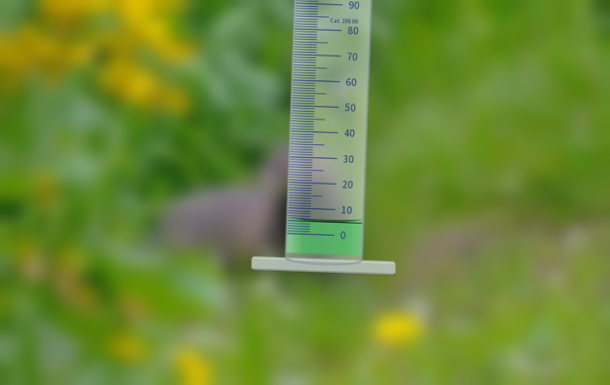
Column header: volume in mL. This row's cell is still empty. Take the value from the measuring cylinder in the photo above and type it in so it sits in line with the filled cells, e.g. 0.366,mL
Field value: 5,mL
